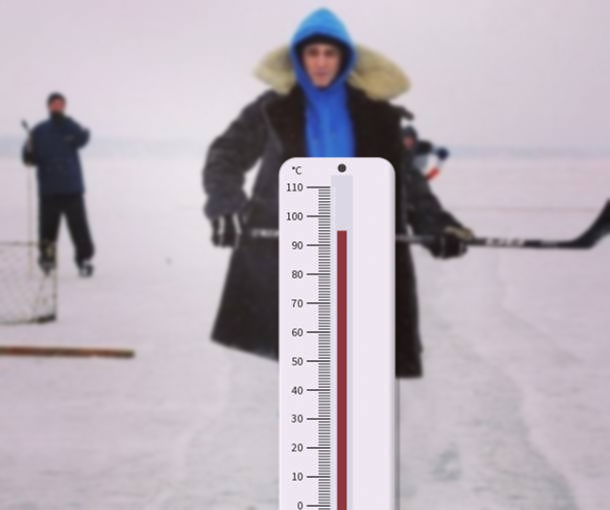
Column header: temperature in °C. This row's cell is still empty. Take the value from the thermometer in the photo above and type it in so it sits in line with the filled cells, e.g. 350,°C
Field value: 95,°C
